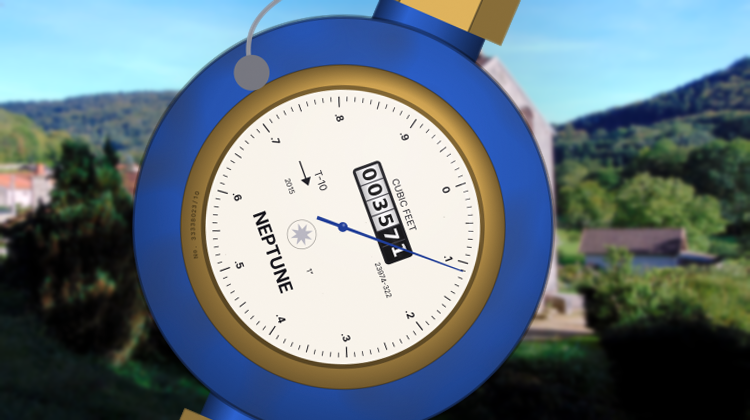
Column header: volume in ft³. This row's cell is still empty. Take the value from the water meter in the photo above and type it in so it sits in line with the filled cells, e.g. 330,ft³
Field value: 3571.11,ft³
